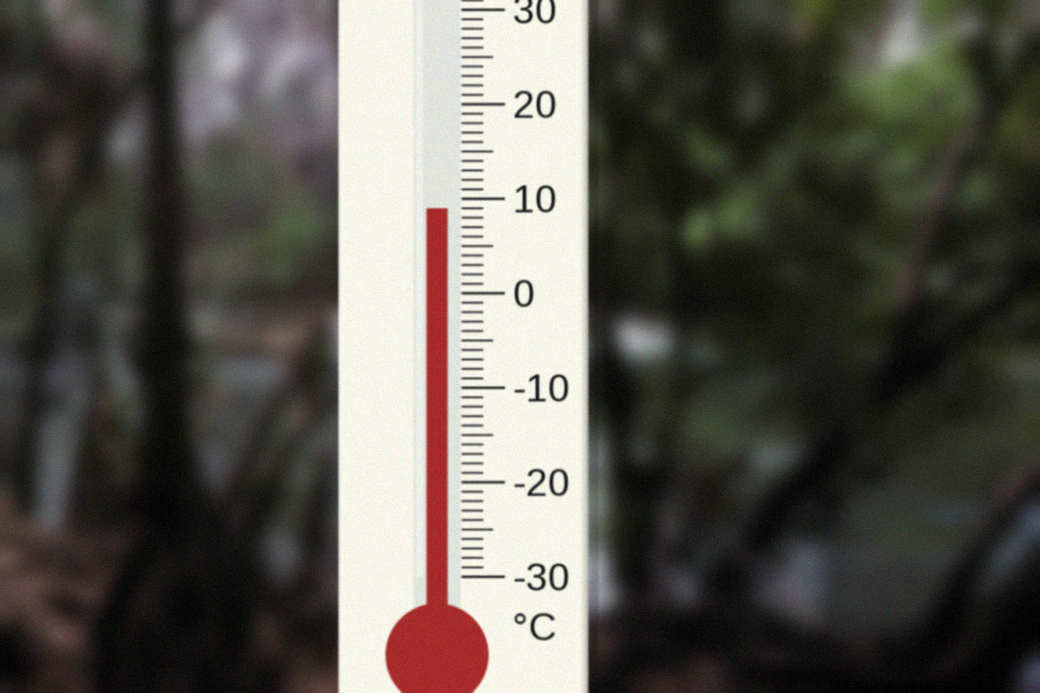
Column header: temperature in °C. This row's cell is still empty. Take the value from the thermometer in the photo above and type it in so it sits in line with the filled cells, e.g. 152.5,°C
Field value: 9,°C
